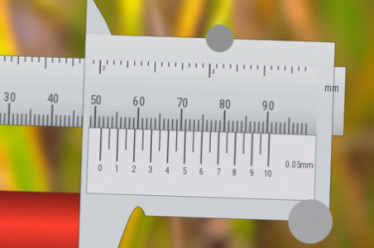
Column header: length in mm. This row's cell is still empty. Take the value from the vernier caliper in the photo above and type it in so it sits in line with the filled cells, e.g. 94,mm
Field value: 51.5,mm
